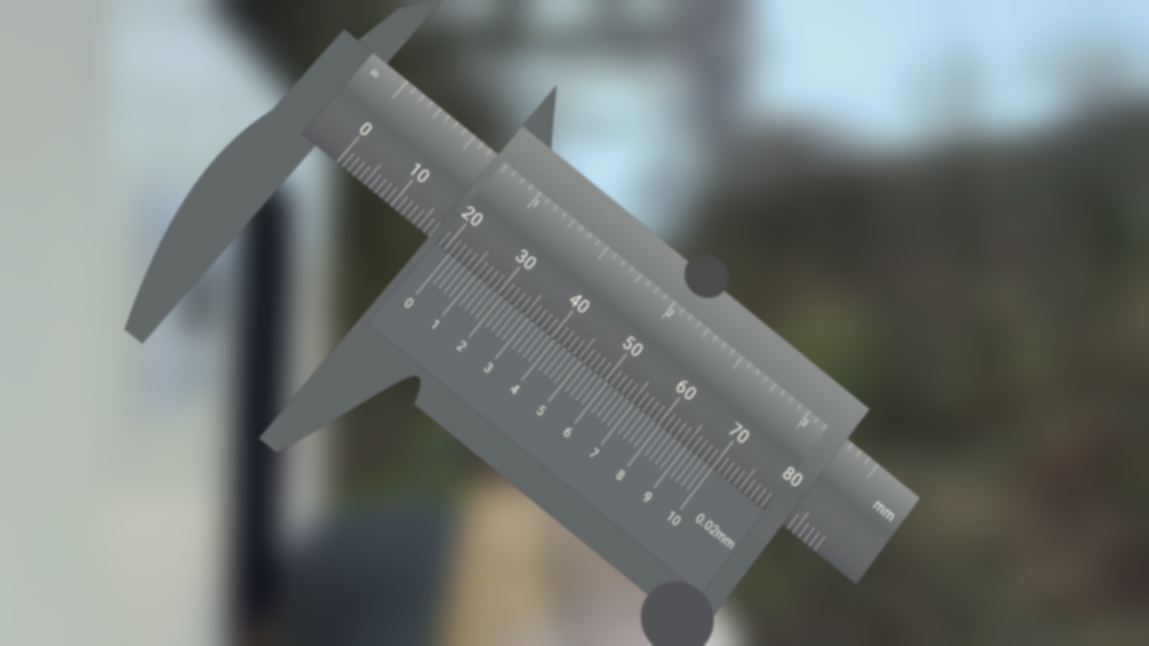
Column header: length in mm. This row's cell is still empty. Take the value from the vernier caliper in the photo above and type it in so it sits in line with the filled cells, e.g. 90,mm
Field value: 21.0,mm
